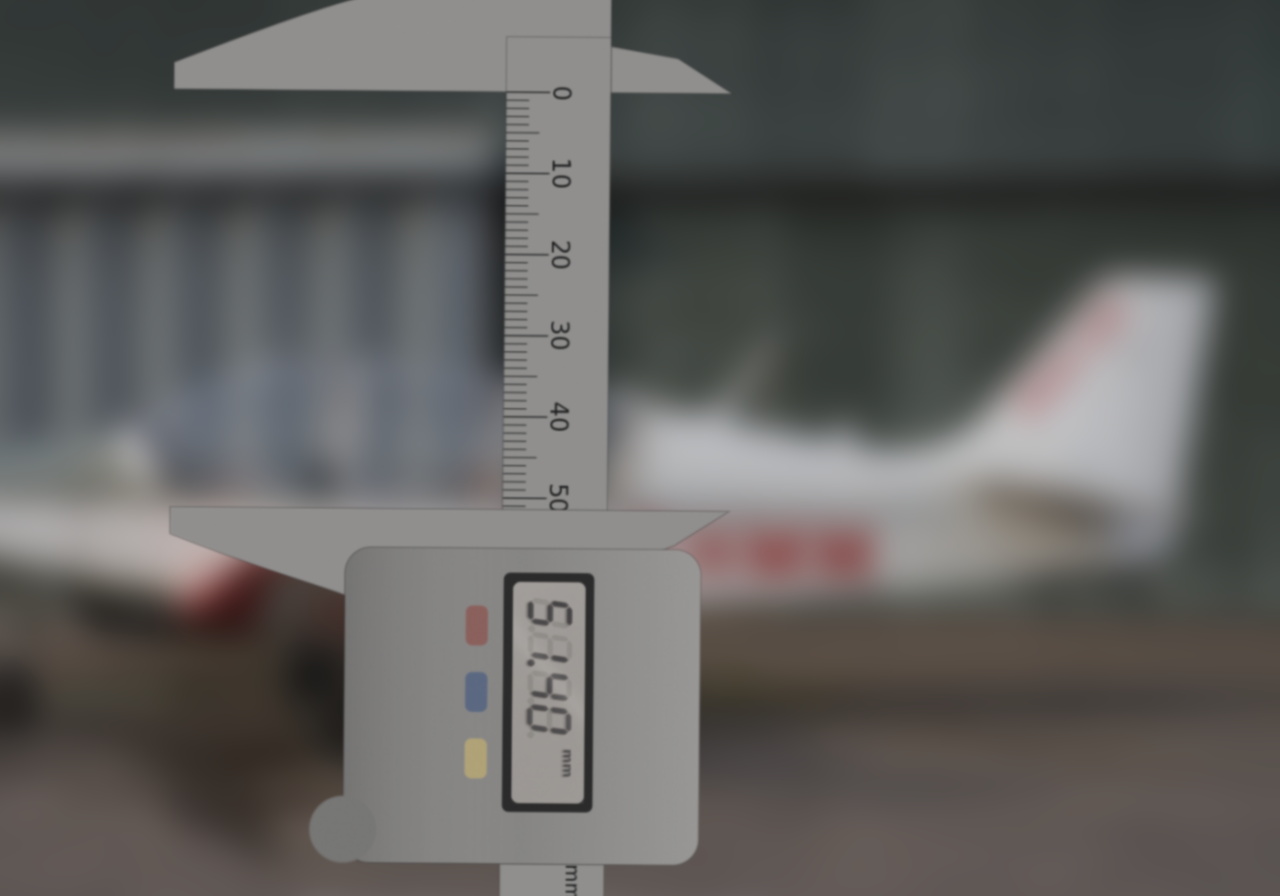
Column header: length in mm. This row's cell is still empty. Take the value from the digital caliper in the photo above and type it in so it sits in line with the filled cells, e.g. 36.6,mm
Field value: 51.40,mm
